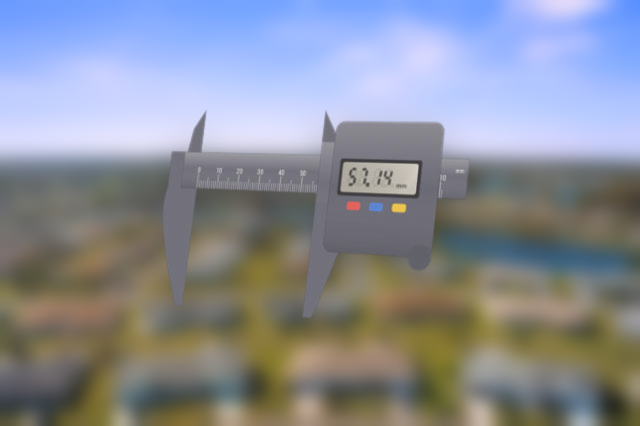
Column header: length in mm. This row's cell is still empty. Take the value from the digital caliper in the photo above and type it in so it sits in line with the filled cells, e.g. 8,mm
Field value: 57.14,mm
